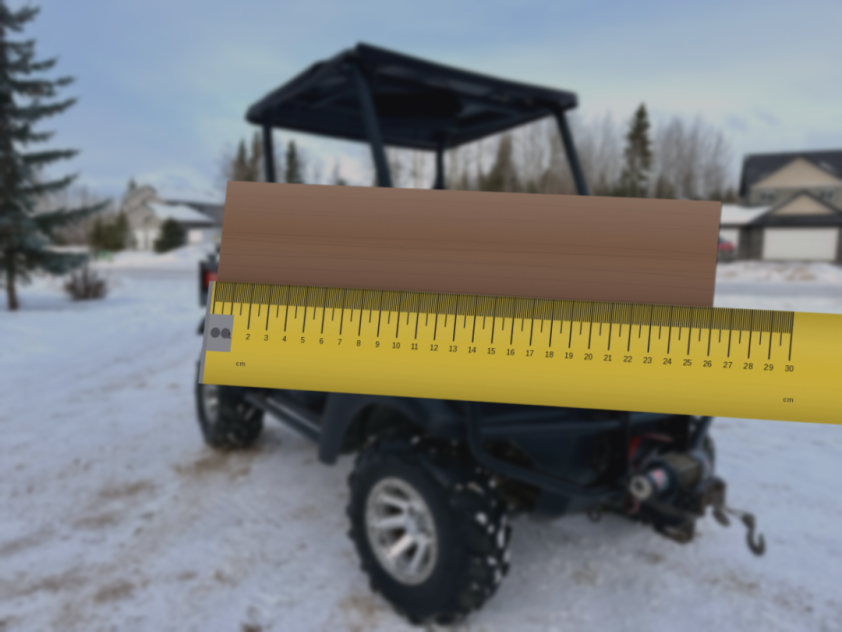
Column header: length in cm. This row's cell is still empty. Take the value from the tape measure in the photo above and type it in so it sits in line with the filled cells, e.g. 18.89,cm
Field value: 26,cm
